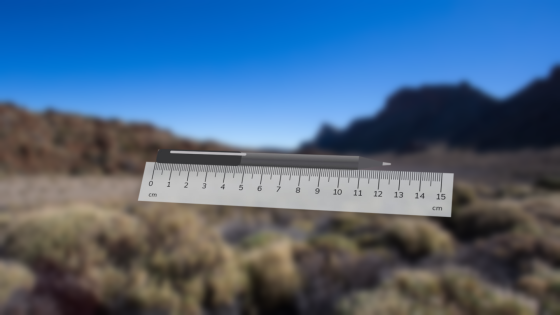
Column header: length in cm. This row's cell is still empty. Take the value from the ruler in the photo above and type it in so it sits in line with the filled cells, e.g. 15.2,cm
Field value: 12.5,cm
